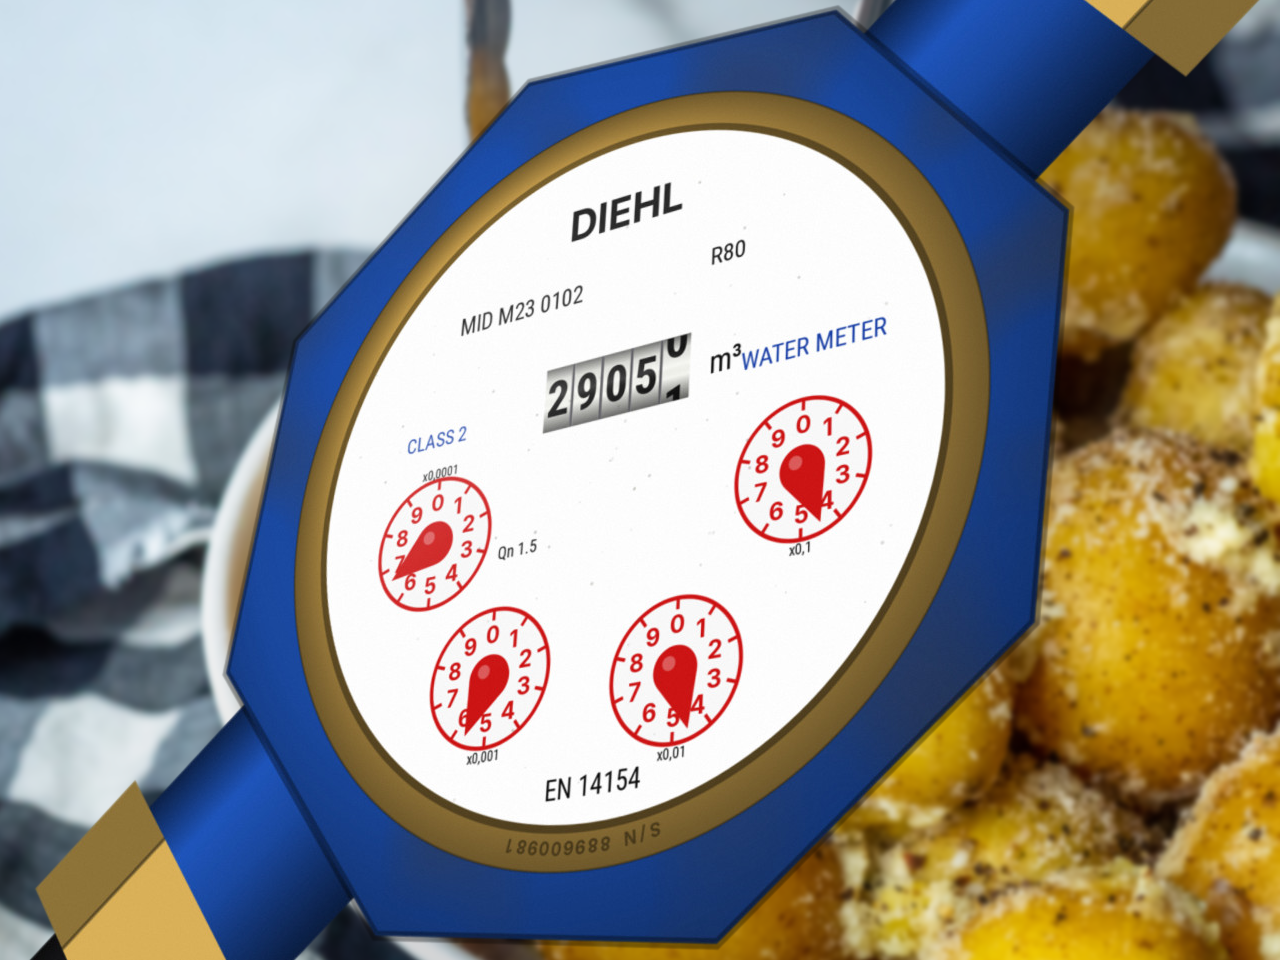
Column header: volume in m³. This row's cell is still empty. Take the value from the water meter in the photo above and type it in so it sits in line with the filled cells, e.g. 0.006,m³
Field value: 29050.4456,m³
